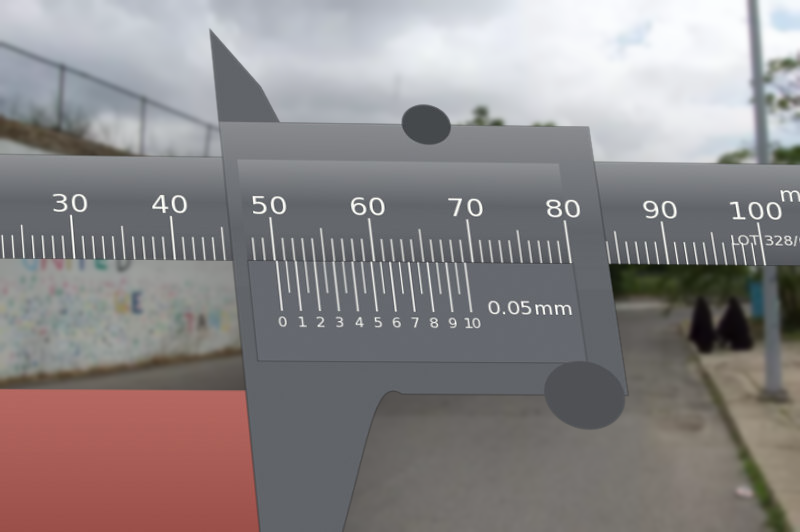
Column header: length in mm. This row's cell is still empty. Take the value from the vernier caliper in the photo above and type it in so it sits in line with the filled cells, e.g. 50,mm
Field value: 50.2,mm
